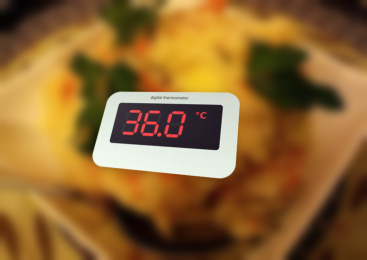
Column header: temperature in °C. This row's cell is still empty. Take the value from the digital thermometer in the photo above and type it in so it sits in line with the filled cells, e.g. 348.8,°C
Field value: 36.0,°C
